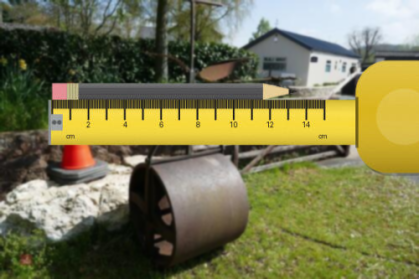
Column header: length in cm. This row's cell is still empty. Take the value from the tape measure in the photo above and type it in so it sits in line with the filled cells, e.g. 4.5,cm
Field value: 13.5,cm
